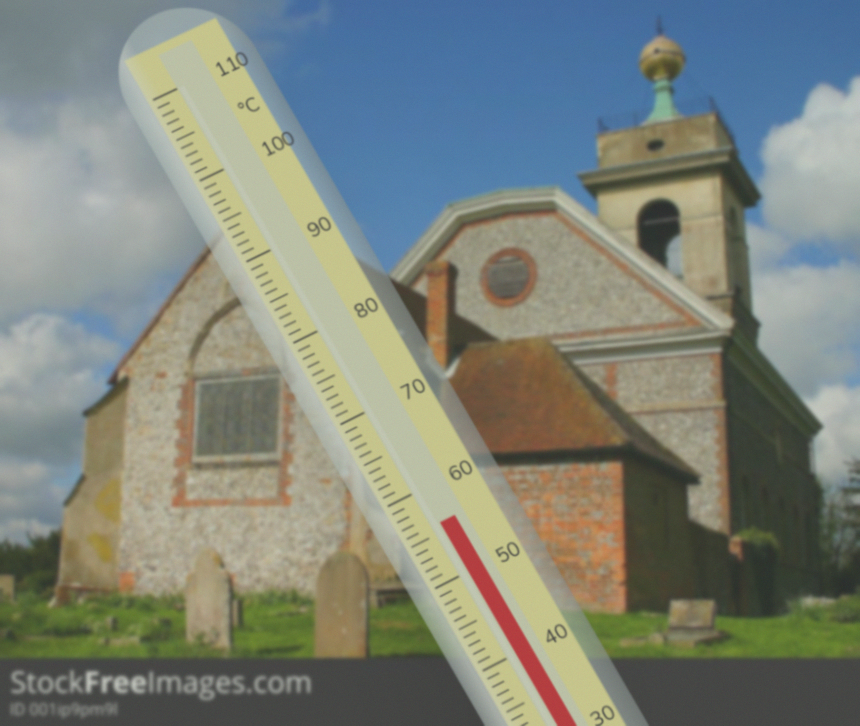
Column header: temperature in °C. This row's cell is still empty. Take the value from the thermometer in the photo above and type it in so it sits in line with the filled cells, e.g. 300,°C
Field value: 56,°C
